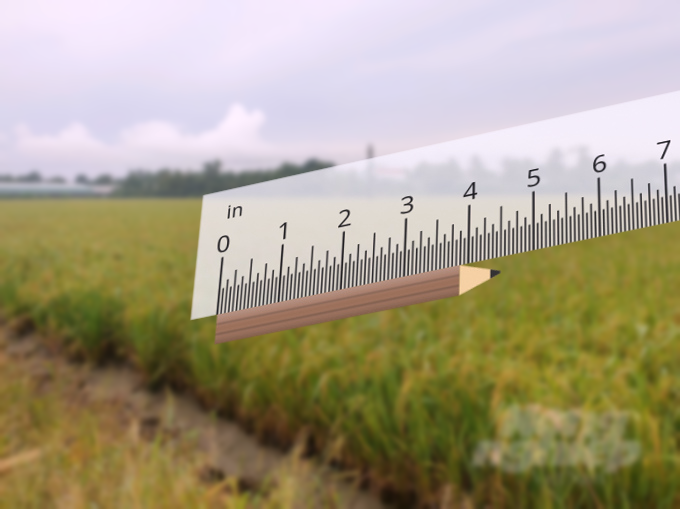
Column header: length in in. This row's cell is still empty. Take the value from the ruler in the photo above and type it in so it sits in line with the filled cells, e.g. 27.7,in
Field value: 4.5,in
